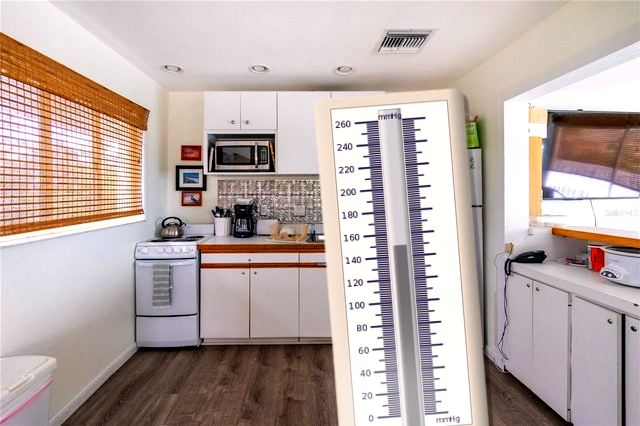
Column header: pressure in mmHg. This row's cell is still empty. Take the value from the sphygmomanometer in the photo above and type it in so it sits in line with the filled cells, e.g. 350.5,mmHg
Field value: 150,mmHg
